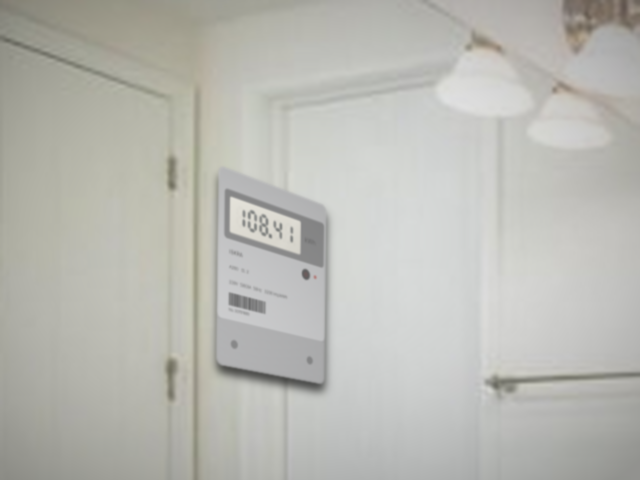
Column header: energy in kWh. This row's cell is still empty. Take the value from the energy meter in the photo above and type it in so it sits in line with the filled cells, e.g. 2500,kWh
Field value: 108.41,kWh
